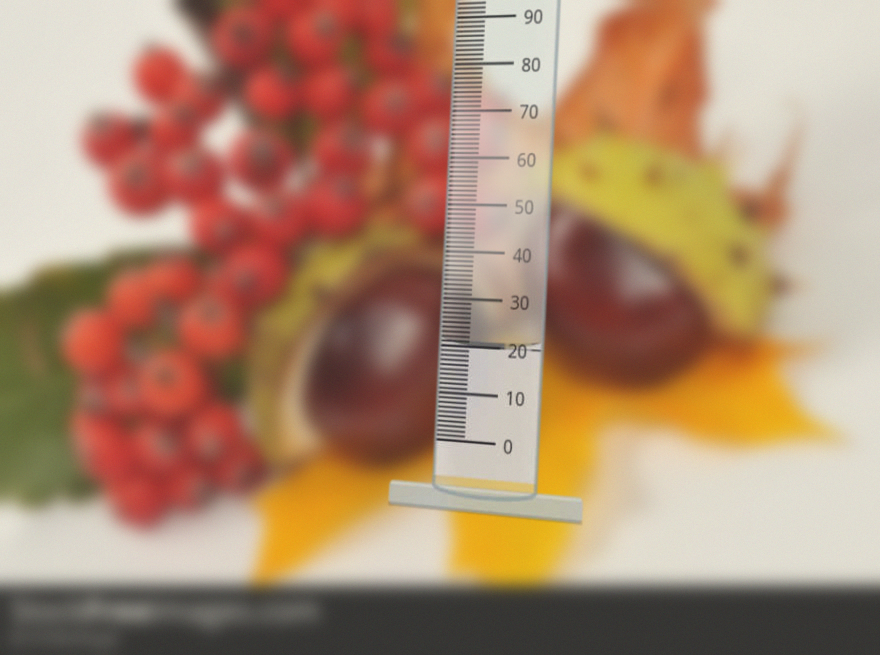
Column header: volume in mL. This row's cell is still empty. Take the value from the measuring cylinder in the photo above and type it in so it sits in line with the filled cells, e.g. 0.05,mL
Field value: 20,mL
